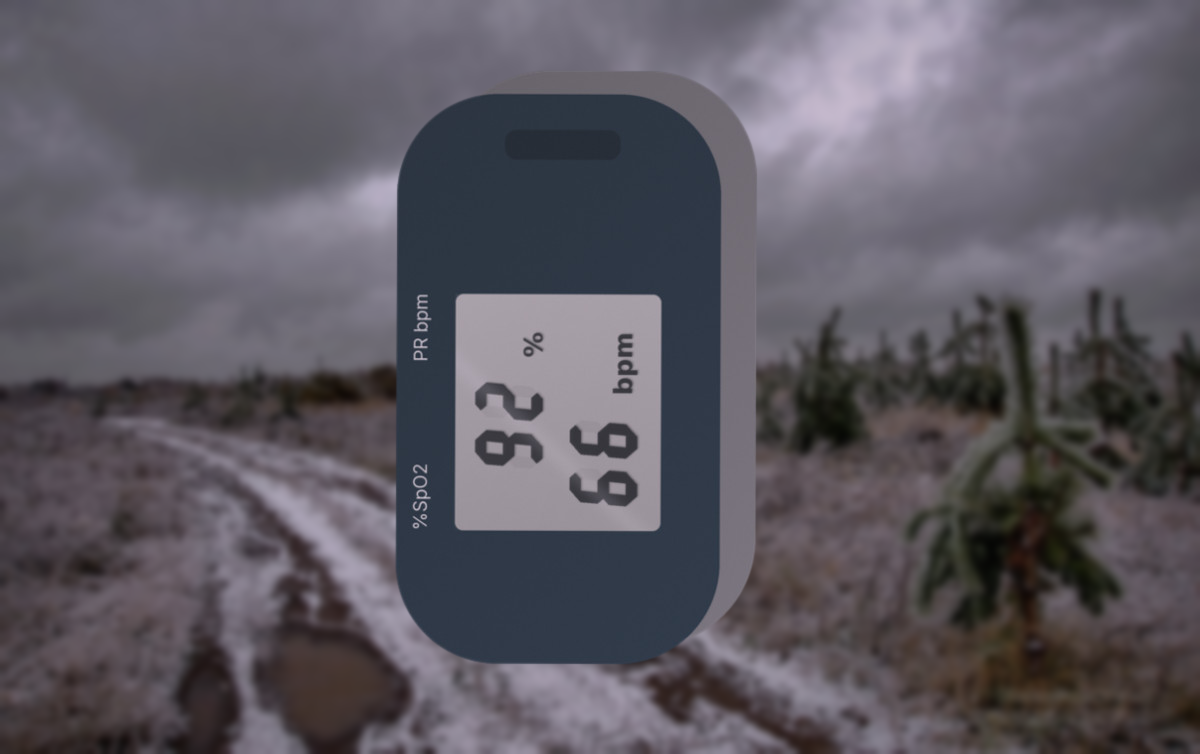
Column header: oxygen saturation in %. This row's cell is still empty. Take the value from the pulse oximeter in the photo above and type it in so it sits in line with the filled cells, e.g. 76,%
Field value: 92,%
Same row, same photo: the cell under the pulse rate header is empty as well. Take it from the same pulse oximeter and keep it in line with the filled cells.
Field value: 66,bpm
